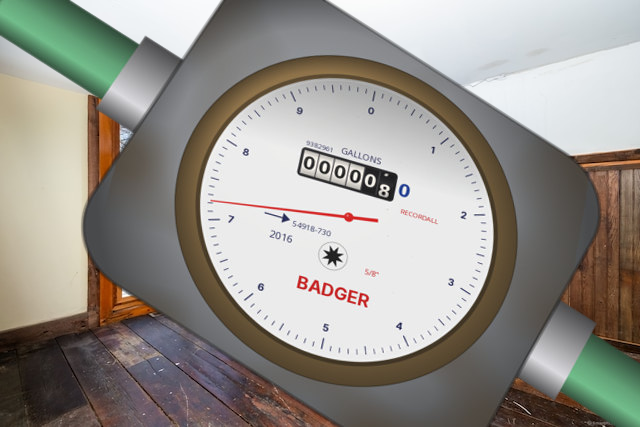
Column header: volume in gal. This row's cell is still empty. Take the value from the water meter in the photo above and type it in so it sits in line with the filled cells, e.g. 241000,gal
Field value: 77.2,gal
